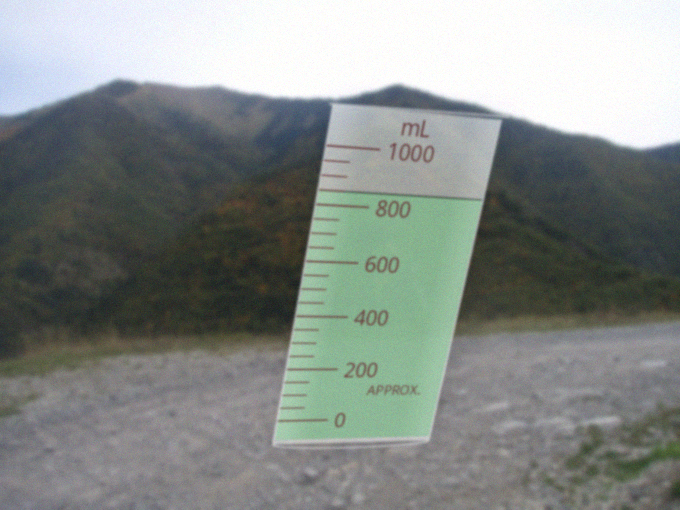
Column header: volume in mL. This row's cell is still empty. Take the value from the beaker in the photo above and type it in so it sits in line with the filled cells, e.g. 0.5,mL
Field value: 850,mL
